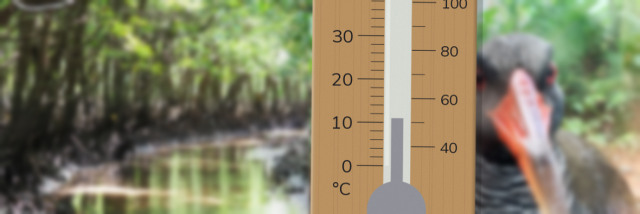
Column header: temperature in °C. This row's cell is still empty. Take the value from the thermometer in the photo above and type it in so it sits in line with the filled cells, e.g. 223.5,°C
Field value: 11,°C
